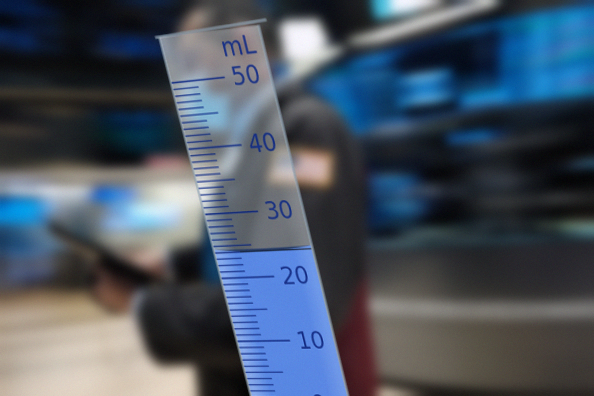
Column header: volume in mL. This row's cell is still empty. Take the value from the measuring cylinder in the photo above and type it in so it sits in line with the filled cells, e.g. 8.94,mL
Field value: 24,mL
